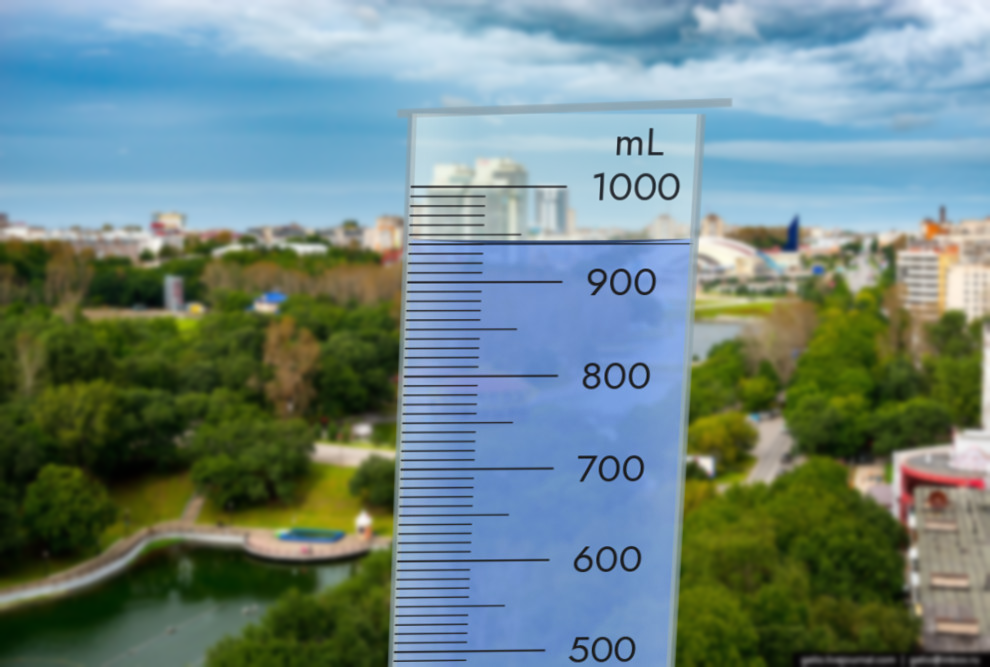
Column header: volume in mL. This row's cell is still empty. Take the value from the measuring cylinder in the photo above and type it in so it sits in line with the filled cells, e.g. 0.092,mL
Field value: 940,mL
